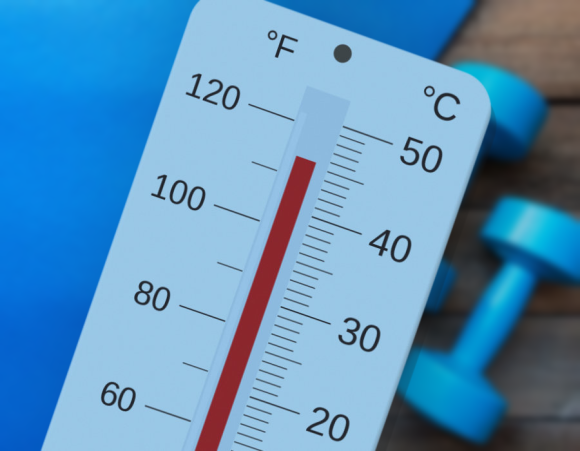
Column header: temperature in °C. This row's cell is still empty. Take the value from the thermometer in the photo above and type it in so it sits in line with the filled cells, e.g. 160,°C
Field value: 45.5,°C
